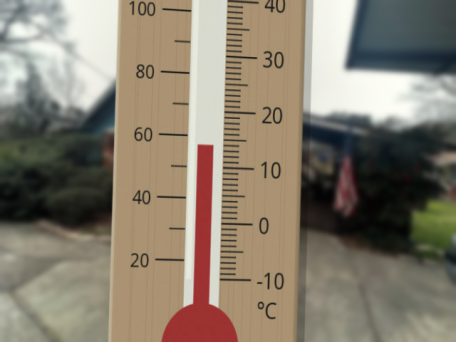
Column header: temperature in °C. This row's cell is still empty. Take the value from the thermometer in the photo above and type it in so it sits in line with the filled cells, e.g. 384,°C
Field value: 14,°C
